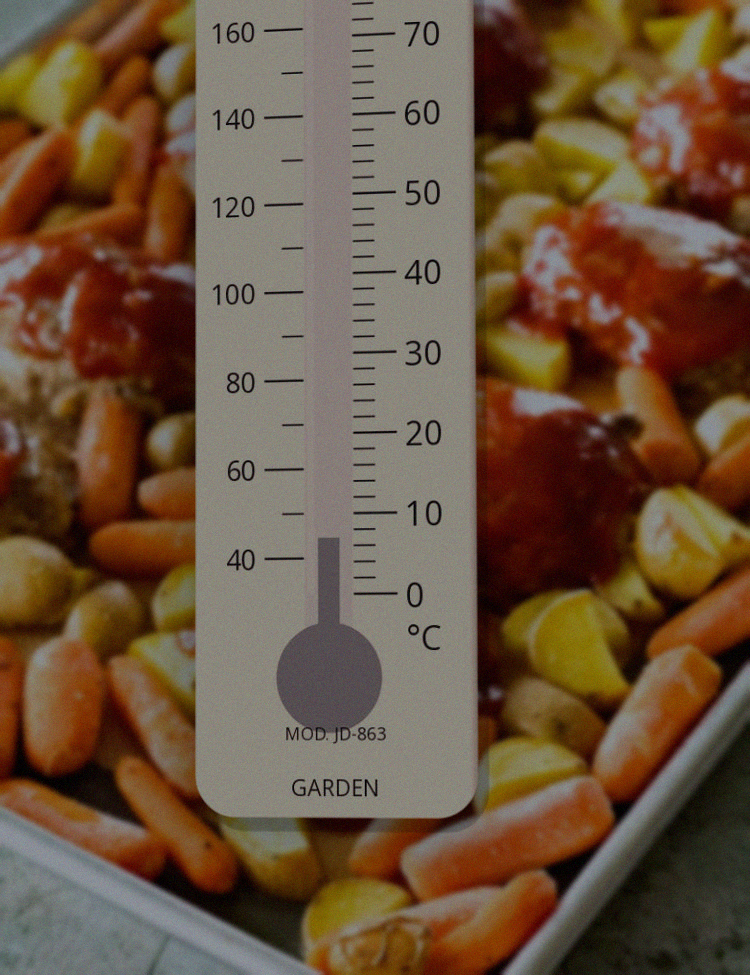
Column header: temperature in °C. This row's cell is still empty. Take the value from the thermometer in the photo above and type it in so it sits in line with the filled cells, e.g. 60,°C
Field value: 7,°C
